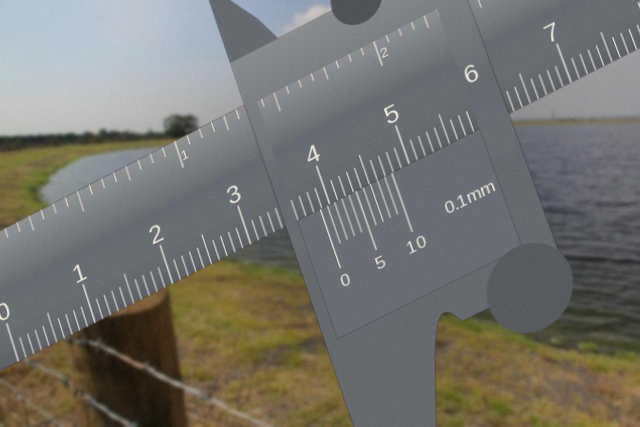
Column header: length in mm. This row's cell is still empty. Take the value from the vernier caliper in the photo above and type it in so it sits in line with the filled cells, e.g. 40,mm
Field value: 38.8,mm
